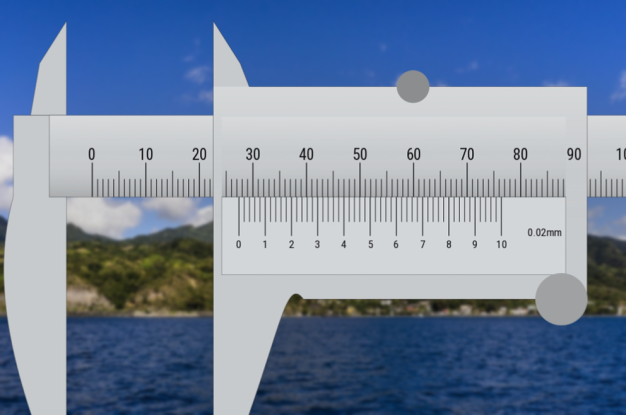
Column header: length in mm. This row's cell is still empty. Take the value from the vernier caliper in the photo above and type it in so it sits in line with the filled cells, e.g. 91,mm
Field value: 27.4,mm
